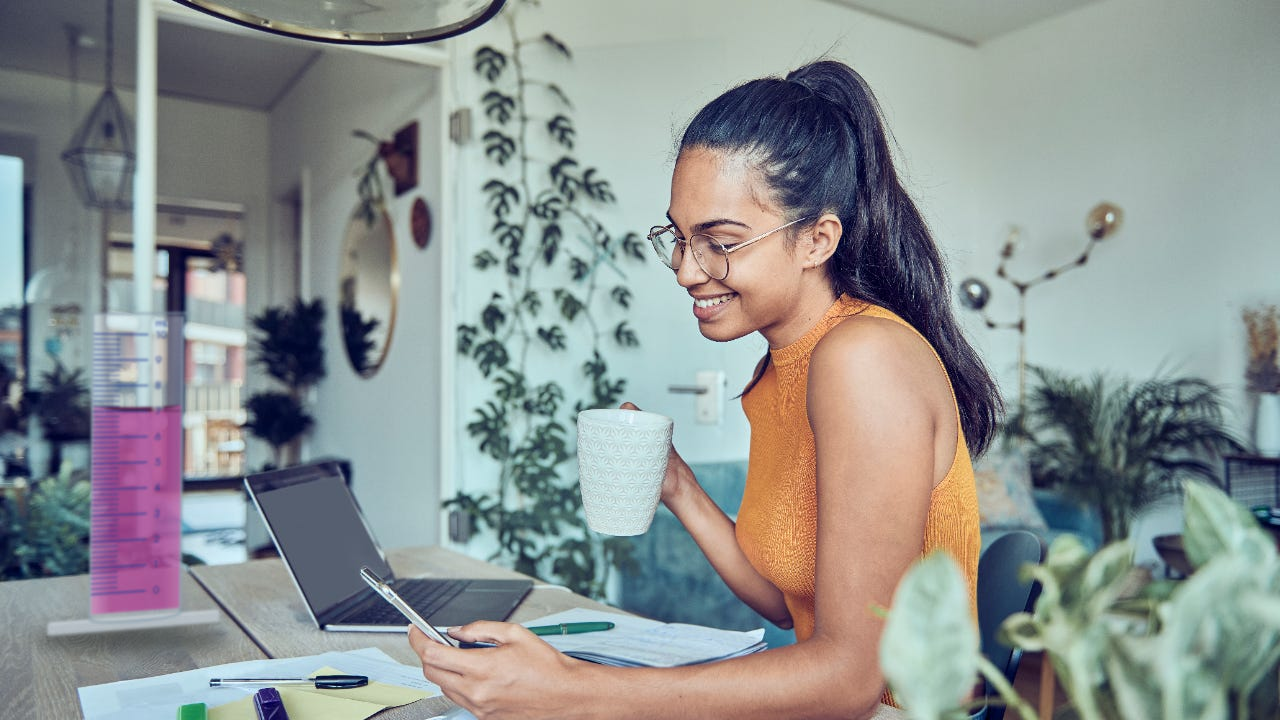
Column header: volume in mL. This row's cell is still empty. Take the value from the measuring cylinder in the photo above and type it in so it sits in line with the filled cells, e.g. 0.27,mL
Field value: 7,mL
